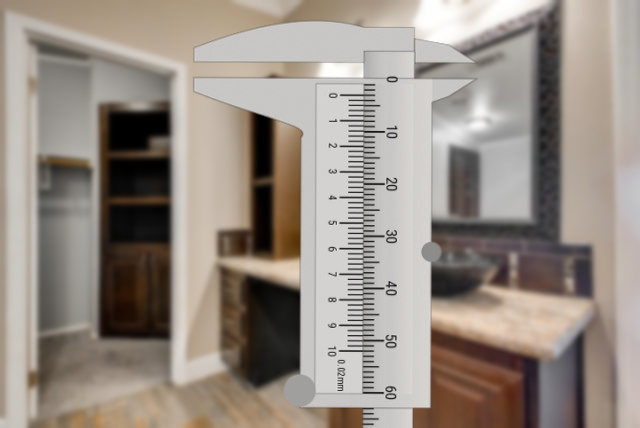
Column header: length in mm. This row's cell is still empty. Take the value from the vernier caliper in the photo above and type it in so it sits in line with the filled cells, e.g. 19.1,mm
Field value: 3.0,mm
